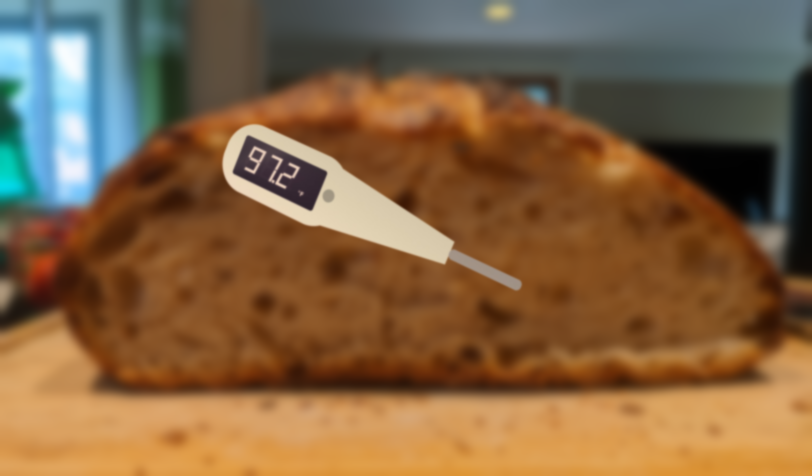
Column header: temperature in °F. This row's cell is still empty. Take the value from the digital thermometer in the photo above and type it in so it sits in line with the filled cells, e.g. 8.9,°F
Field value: 97.2,°F
